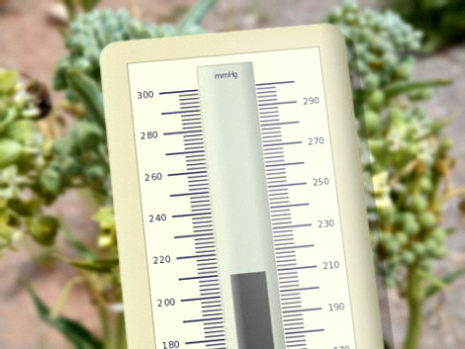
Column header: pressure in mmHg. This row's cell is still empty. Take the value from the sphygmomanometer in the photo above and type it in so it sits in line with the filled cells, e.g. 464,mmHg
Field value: 210,mmHg
